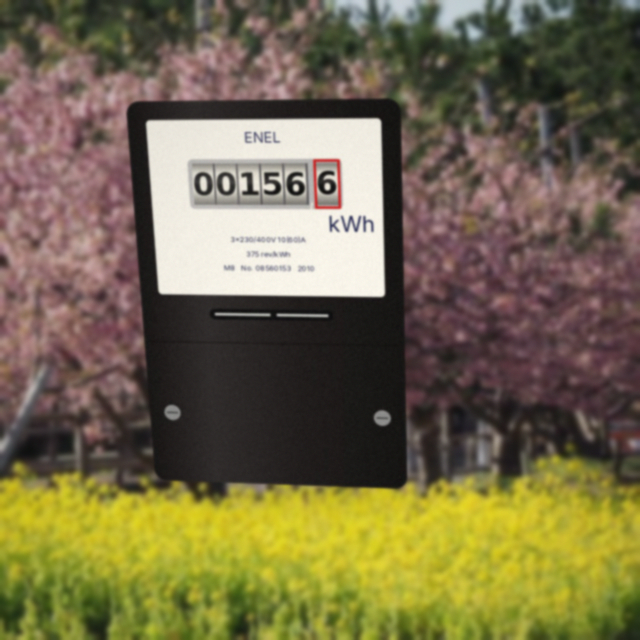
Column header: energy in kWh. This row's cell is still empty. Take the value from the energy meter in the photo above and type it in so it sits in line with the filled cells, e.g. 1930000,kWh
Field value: 156.6,kWh
